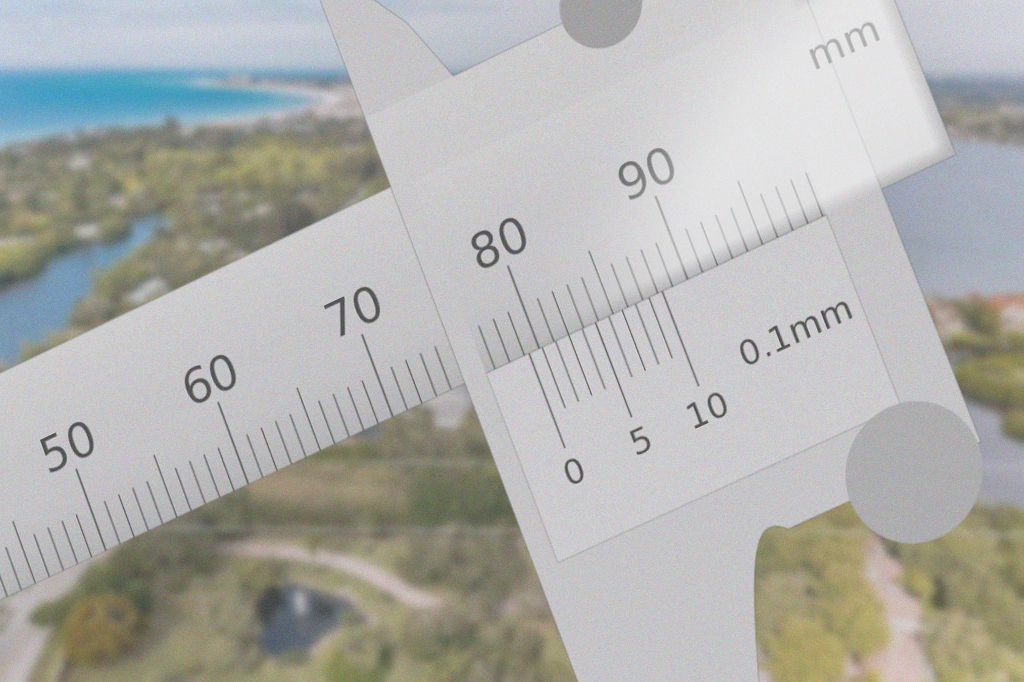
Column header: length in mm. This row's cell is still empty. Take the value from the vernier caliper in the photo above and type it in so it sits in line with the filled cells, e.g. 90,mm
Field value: 79.3,mm
